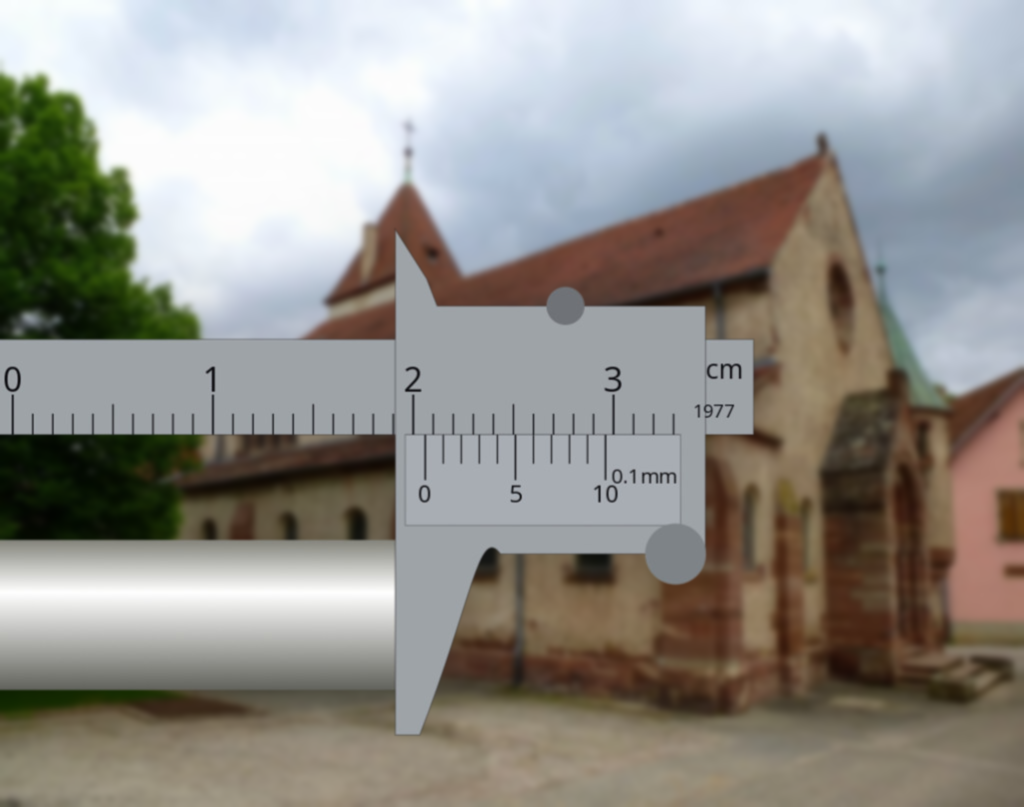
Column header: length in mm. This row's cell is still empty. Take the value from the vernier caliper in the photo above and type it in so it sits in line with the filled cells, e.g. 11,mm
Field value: 20.6,mm
